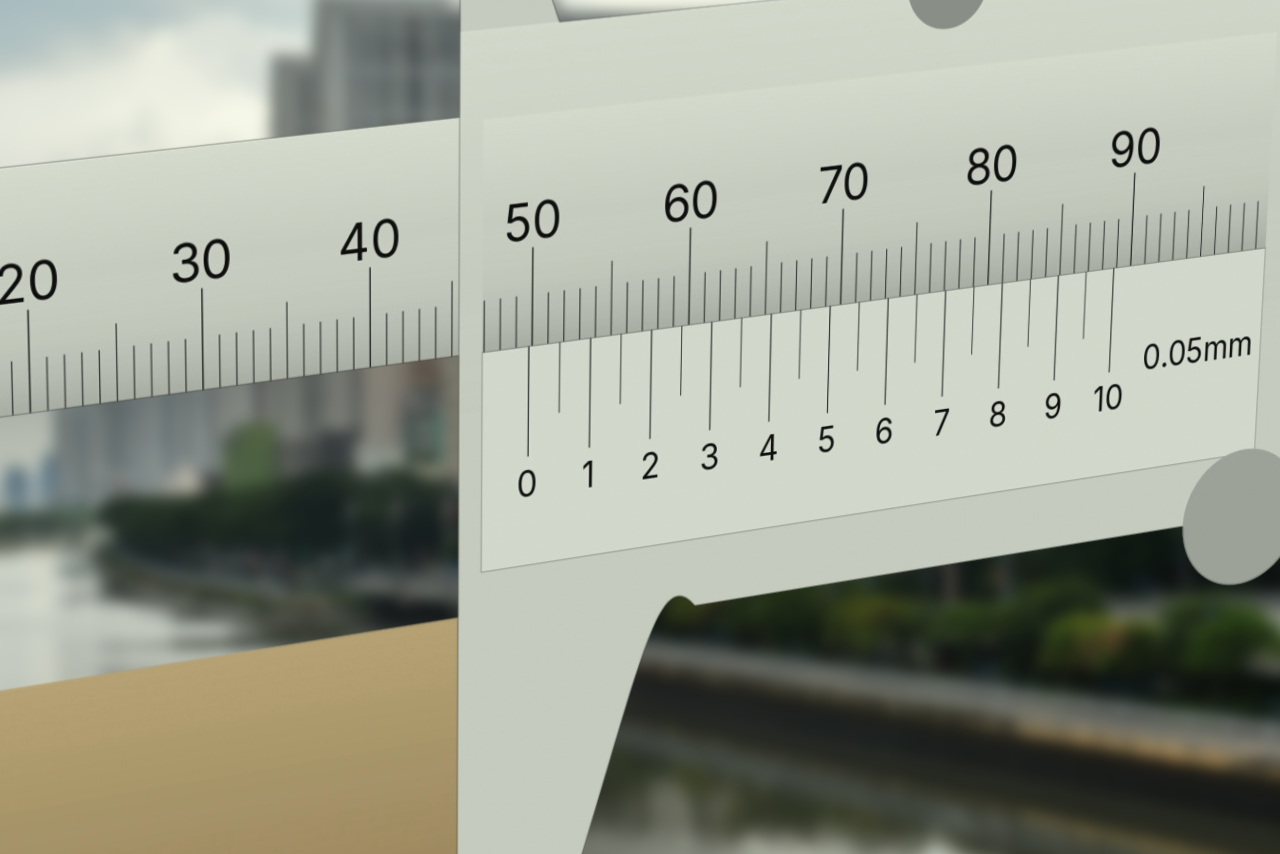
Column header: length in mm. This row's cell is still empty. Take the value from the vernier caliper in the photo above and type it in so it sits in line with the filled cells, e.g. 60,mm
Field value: 49.8,mm
